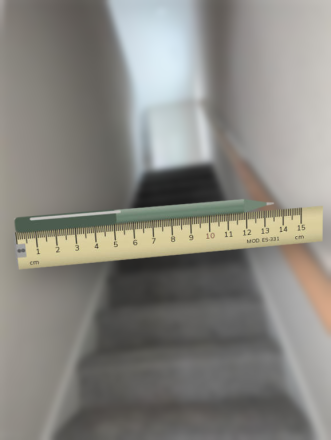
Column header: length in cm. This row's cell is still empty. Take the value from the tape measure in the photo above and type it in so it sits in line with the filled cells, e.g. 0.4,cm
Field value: 13.5,cm
